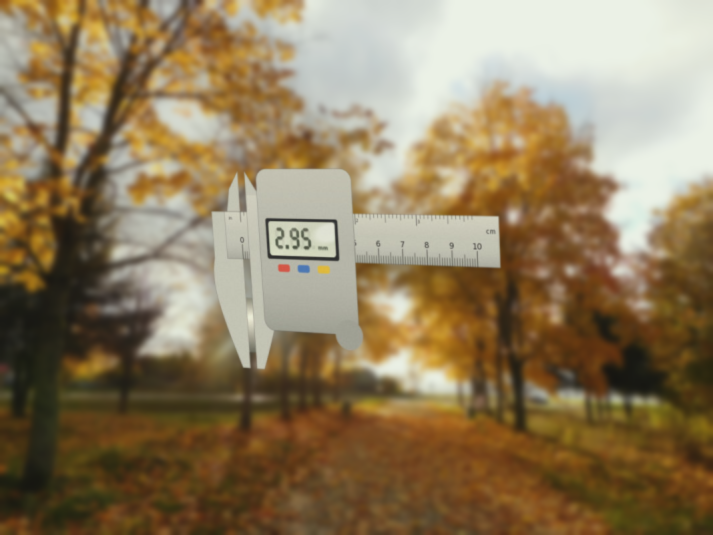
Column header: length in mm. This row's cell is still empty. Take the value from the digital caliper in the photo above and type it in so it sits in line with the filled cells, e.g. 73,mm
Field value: 2.95,mm
